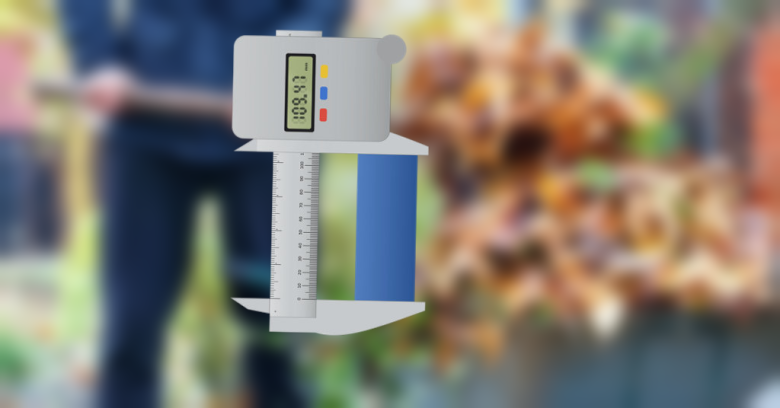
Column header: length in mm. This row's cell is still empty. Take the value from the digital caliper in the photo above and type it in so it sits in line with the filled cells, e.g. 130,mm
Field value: 109.47,mm
